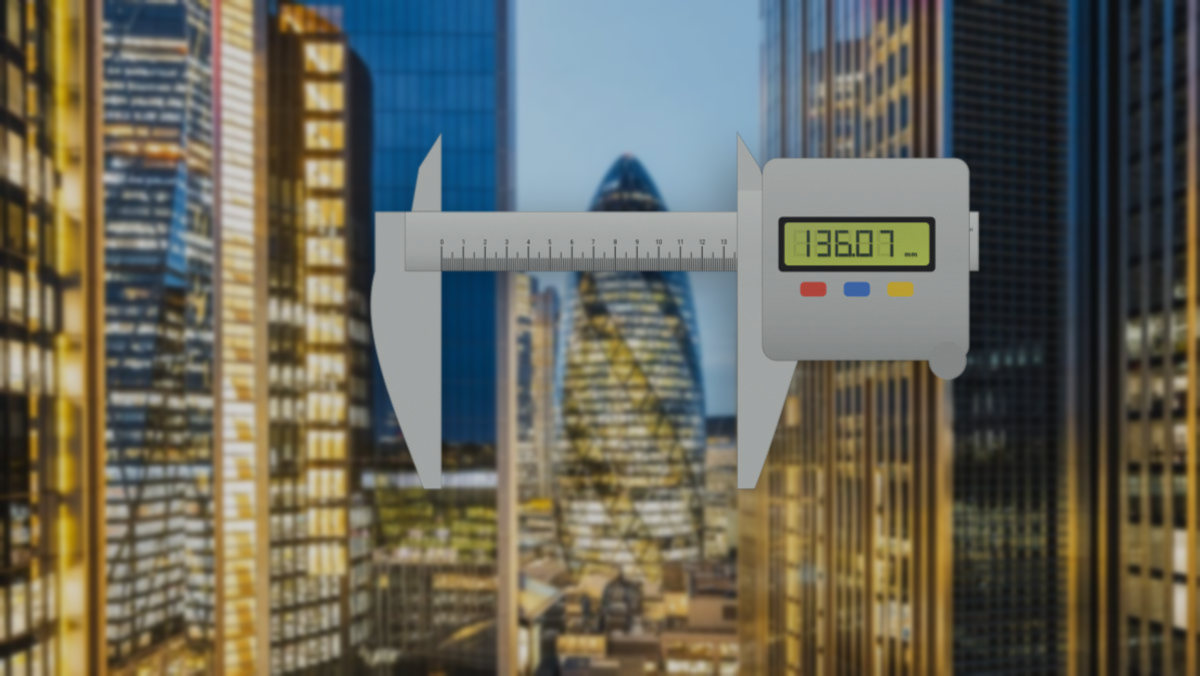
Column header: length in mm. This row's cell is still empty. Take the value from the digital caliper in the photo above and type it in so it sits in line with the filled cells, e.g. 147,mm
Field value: 136.07,mm
